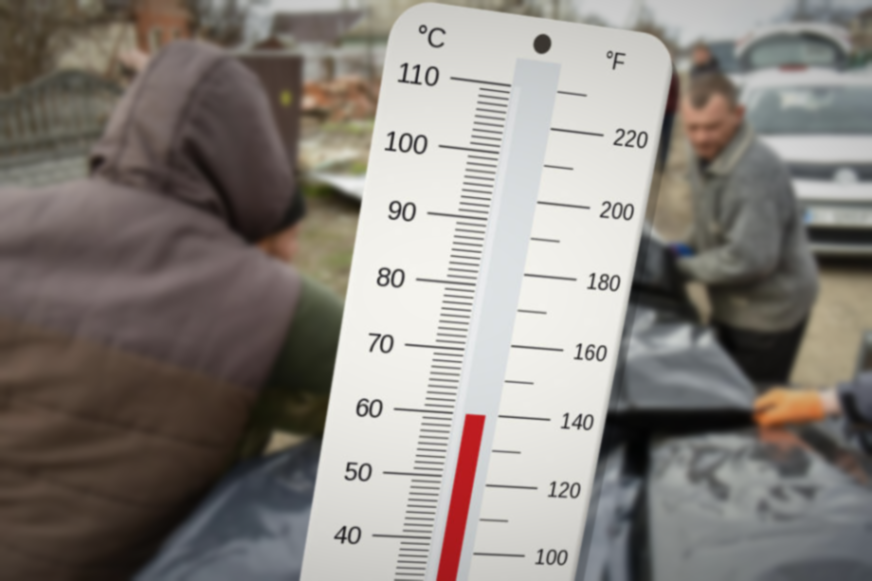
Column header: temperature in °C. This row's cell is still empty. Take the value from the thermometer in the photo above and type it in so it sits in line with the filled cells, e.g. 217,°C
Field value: 60,°C
